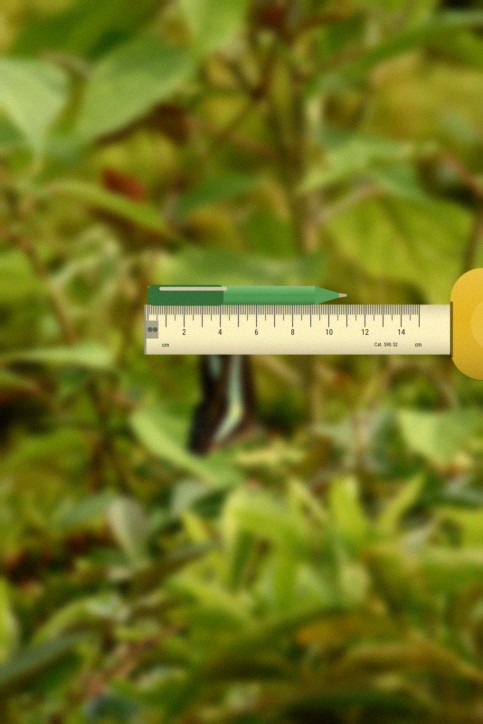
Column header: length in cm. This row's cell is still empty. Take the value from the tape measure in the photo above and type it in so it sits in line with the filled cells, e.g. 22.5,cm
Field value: 11,cm
